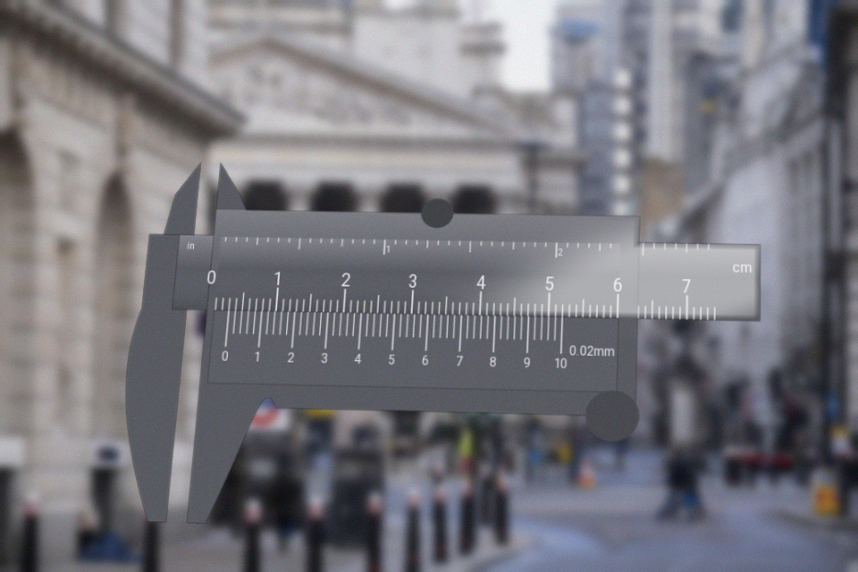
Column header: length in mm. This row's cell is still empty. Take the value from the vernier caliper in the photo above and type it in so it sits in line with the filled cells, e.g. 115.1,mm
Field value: 3.0,mm
